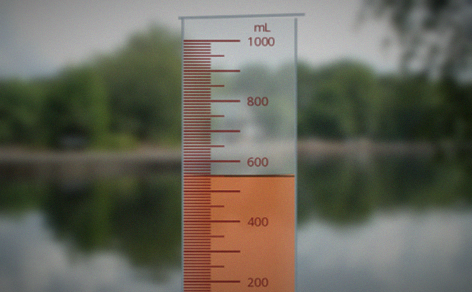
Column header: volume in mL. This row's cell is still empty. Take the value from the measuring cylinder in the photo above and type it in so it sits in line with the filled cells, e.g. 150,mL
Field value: 550,mL
